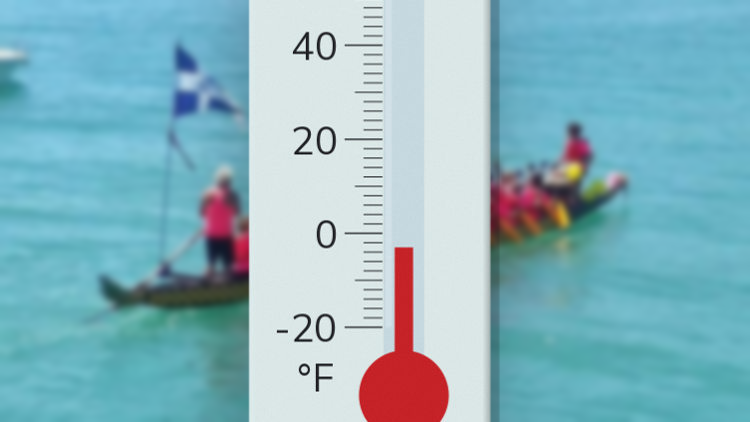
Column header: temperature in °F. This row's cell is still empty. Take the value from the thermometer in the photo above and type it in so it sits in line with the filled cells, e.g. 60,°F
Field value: -3,°F
